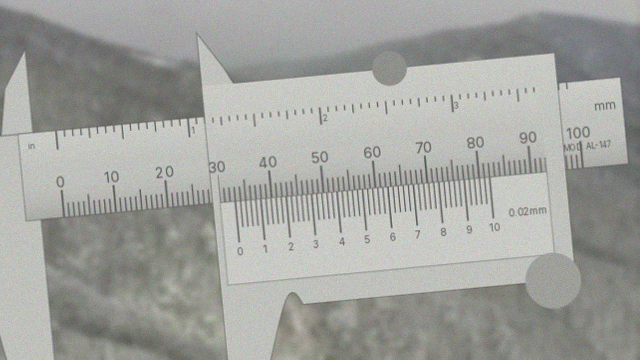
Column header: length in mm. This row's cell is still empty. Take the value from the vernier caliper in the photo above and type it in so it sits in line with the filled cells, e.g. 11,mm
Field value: 33.0,mm
